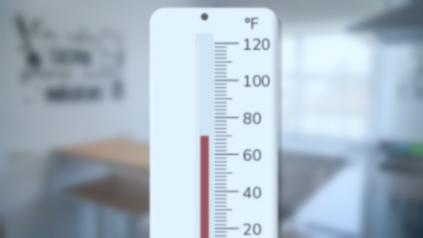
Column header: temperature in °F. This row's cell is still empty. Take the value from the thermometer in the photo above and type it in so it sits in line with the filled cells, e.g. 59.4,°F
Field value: 70,°F
